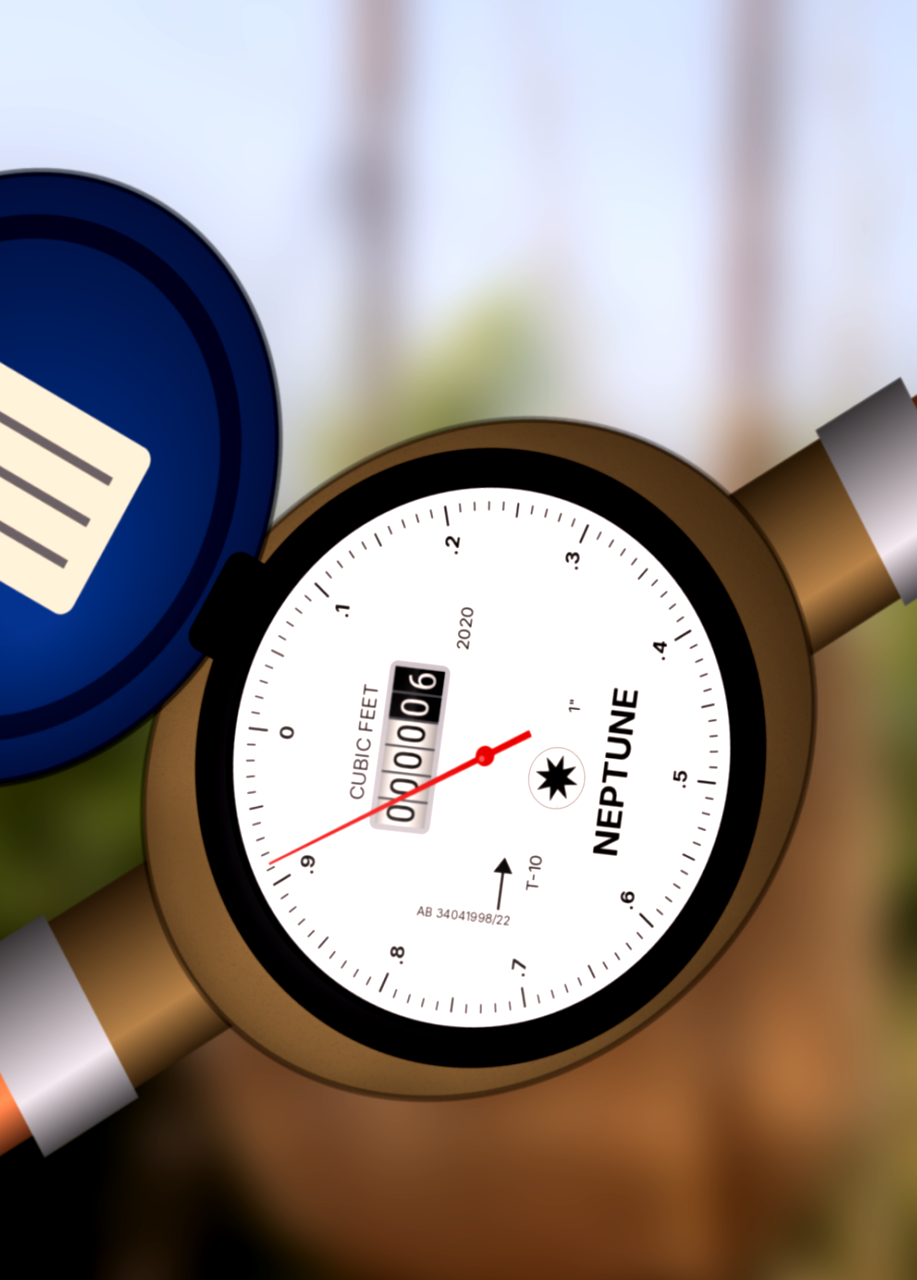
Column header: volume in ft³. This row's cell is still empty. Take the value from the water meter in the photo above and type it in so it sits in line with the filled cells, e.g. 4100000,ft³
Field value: 5.91,ft³
